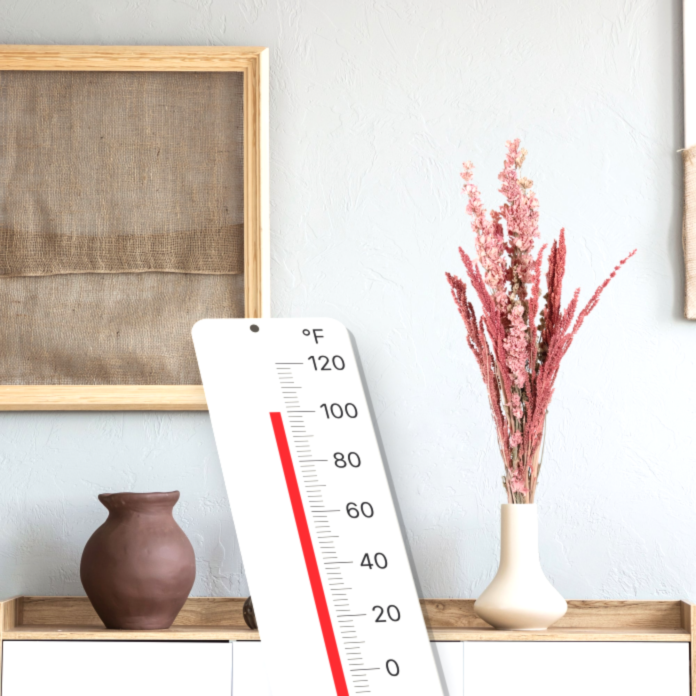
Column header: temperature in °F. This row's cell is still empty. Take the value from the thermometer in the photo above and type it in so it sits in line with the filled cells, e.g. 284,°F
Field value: 100,°F
